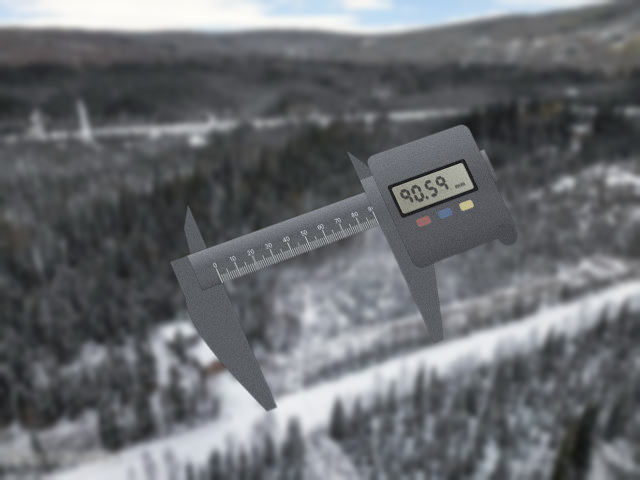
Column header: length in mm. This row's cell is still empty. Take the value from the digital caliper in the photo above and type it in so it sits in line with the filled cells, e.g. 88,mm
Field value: 90.59,mm
